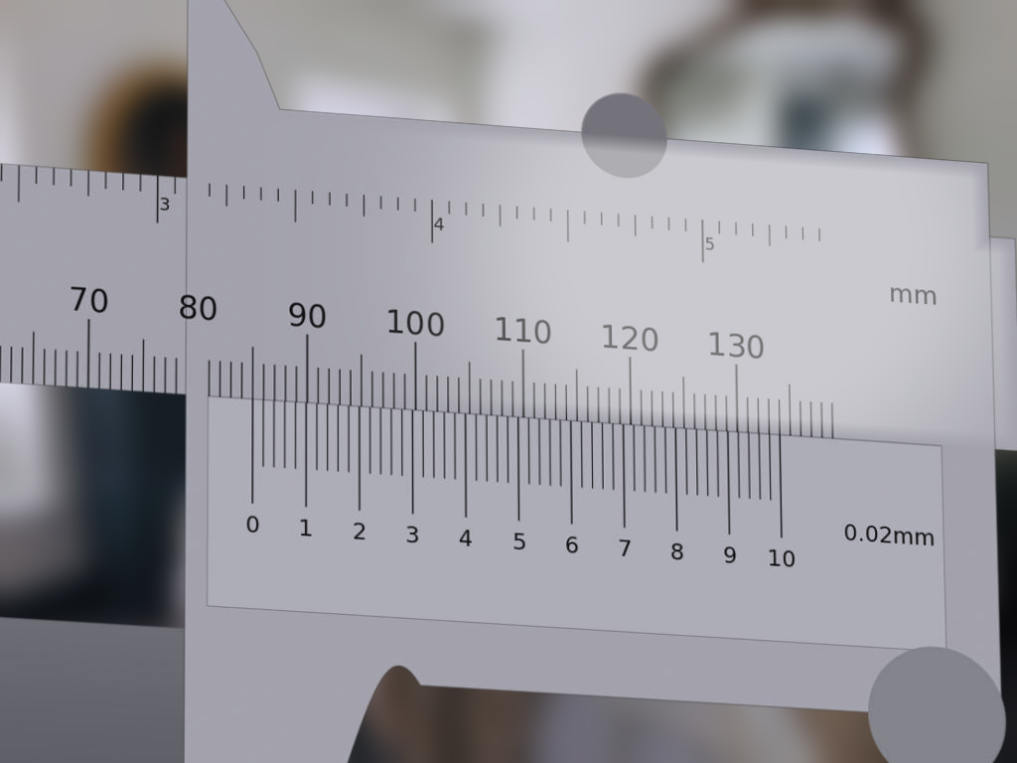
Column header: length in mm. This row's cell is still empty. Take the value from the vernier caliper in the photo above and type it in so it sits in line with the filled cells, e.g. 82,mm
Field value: 85.0,mm
